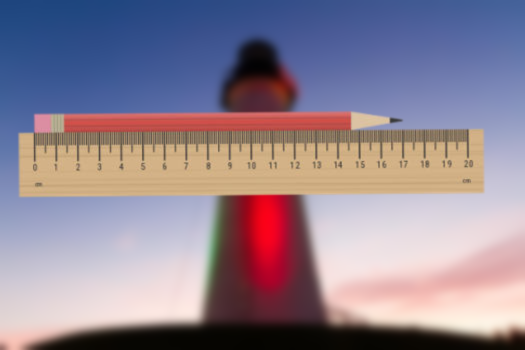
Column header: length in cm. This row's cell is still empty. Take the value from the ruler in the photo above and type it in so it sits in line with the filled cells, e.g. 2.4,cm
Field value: 17,cm
